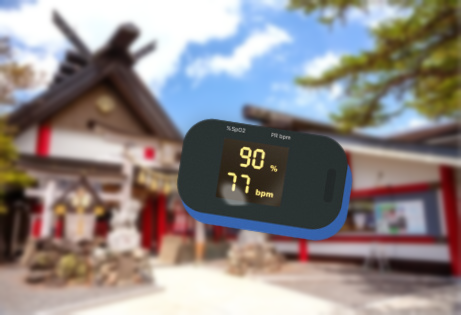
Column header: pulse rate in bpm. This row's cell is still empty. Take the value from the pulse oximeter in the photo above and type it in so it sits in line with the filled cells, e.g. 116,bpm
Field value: 77,bpm
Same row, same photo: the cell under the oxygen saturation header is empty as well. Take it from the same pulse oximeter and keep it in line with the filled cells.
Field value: 90,%
